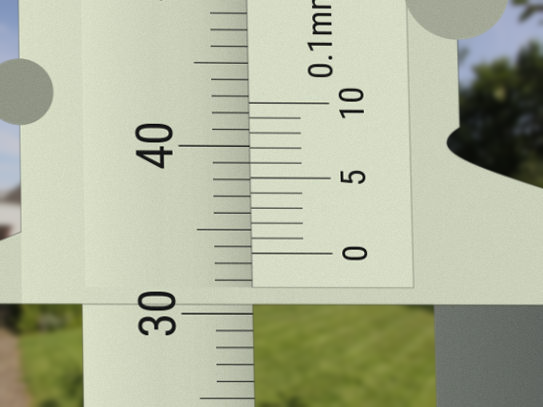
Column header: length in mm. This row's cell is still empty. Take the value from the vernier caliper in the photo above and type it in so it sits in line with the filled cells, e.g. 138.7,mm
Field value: 33.6,mm
